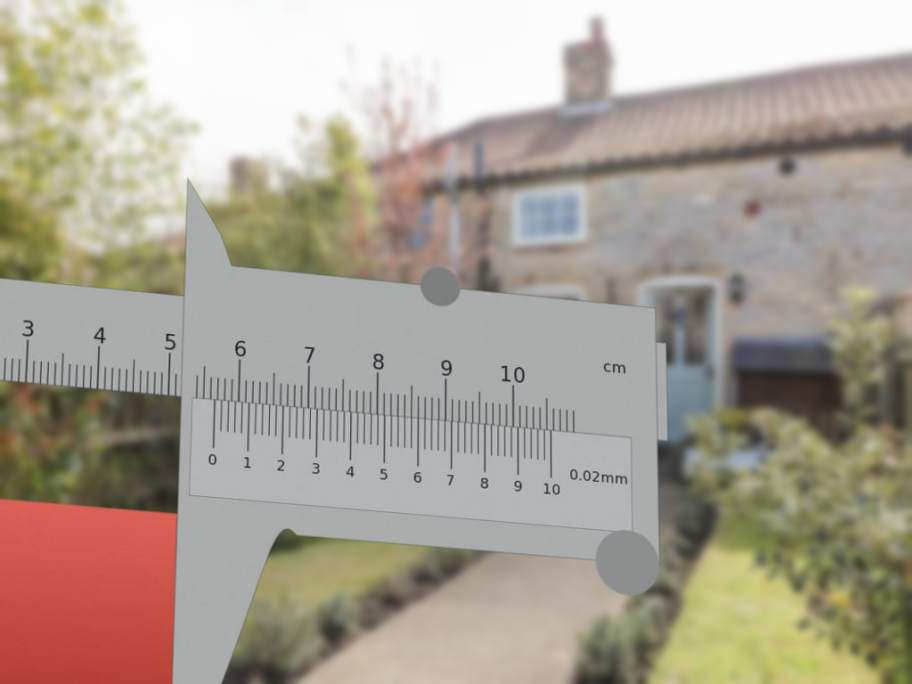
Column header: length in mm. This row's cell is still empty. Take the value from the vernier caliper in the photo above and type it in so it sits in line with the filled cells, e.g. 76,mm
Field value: 56.6,mm
